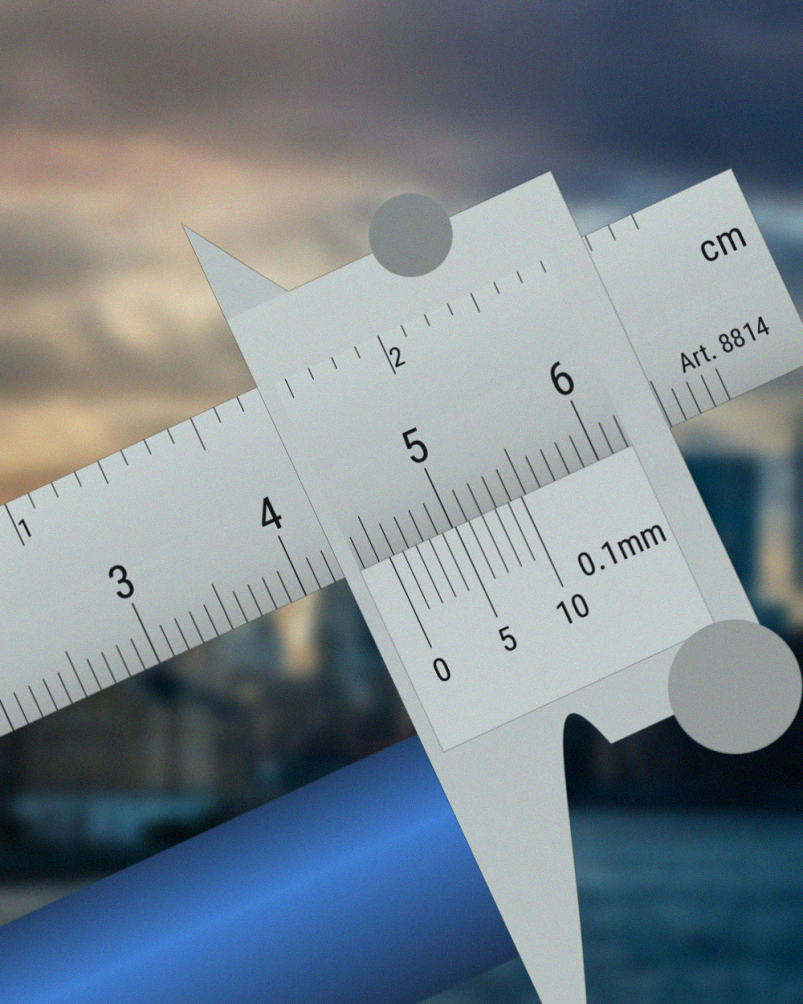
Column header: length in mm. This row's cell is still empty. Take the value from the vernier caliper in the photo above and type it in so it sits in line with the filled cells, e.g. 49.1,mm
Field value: 45.7,mm
